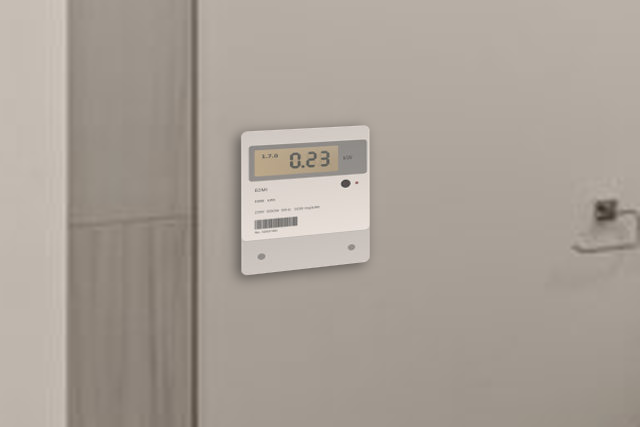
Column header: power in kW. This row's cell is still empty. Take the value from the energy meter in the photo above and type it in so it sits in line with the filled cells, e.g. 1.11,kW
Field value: 0.23,kW
